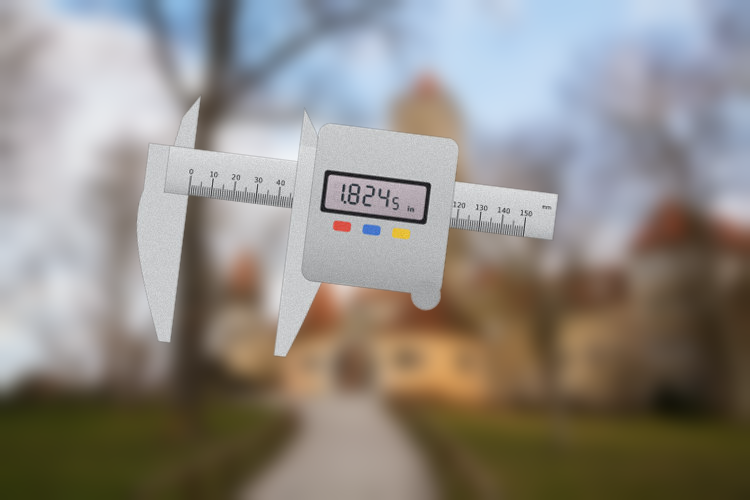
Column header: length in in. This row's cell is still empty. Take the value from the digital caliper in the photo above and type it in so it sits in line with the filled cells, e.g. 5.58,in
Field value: 1.8245,in
